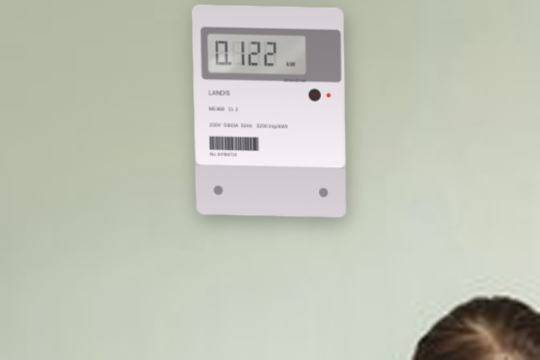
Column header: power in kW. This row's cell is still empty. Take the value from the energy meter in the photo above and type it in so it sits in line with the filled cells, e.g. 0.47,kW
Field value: 0.122,kW
